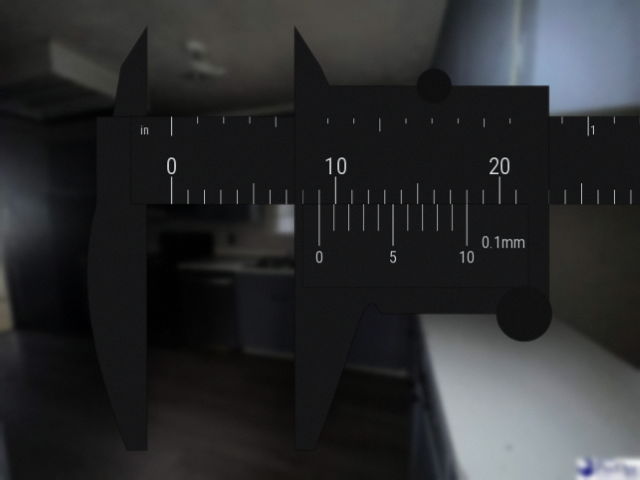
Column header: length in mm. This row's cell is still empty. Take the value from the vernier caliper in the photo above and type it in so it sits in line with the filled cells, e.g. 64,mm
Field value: 9.0,mm
